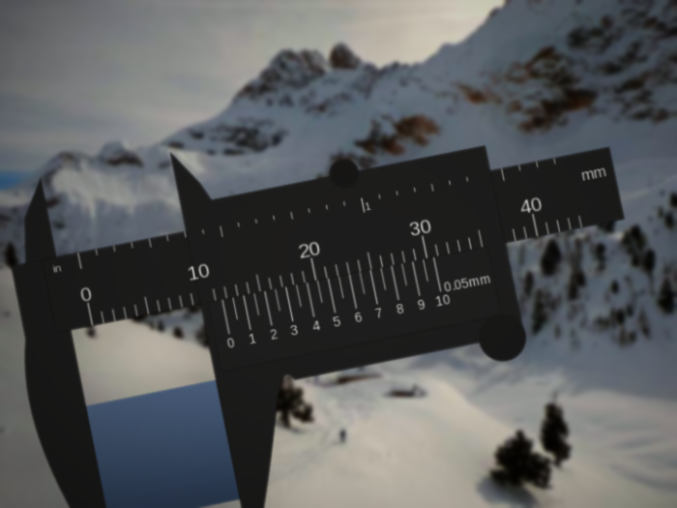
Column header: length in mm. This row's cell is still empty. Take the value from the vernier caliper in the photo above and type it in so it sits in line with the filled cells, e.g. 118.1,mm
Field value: 11.6,mm
